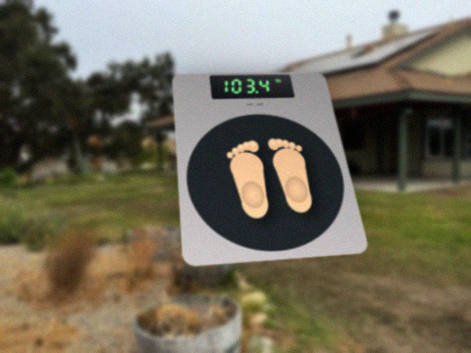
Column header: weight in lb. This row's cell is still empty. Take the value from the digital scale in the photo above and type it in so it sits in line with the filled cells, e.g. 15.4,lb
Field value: 103.4,lb
